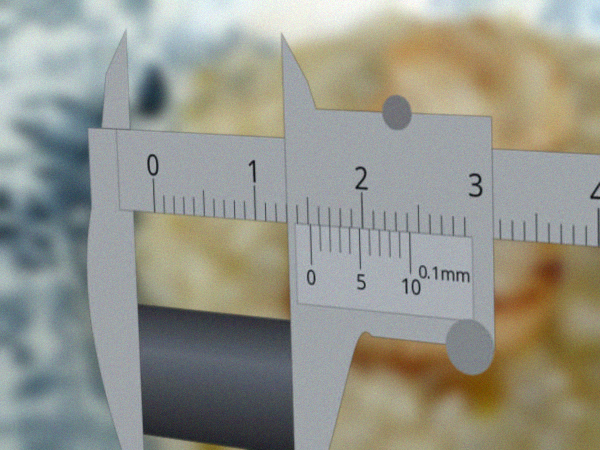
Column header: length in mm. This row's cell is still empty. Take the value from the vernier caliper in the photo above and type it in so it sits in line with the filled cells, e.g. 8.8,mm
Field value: 15.2,mm
